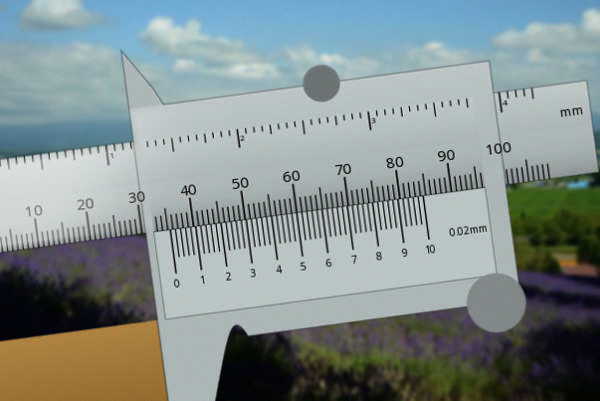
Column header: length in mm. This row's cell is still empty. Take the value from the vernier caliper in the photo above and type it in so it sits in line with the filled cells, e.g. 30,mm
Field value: 35.5,mm
